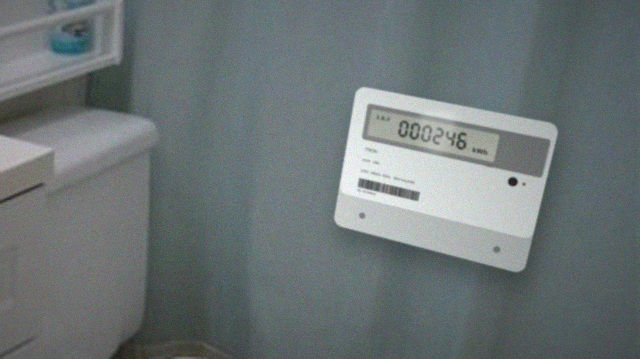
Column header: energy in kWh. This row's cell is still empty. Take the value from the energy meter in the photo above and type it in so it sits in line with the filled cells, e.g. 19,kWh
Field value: 246,kWh
